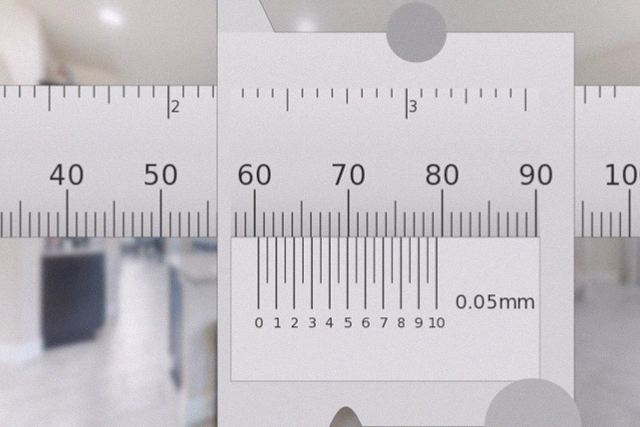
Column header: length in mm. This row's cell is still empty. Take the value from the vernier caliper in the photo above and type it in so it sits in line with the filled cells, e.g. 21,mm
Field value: 60.4,mm
